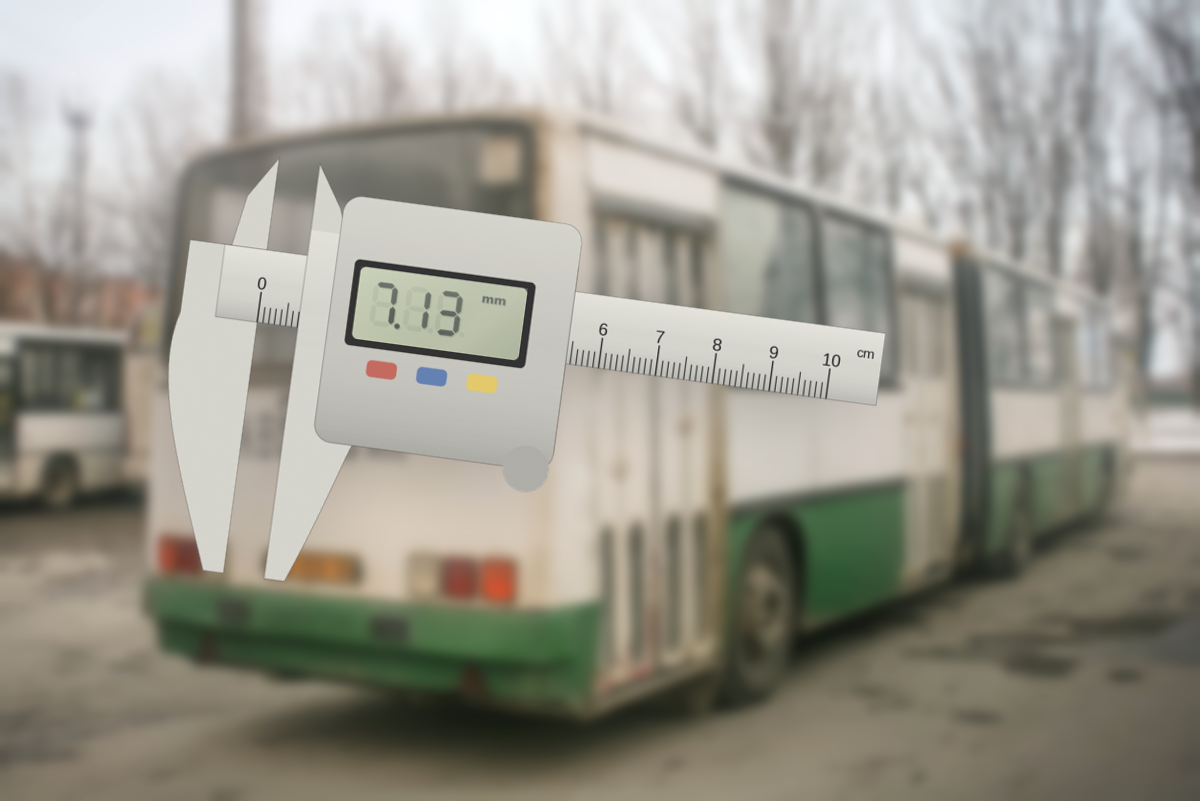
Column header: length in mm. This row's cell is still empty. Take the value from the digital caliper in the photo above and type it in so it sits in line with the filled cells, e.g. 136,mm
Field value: 7.13,mm
